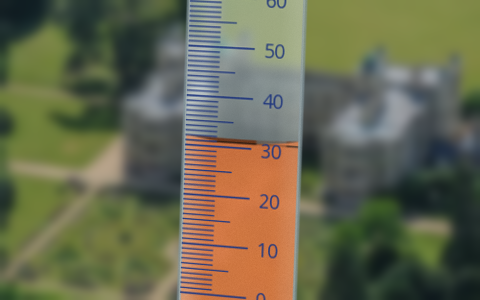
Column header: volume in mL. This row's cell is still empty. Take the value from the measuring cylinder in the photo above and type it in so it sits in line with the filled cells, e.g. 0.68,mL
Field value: 31,mL
